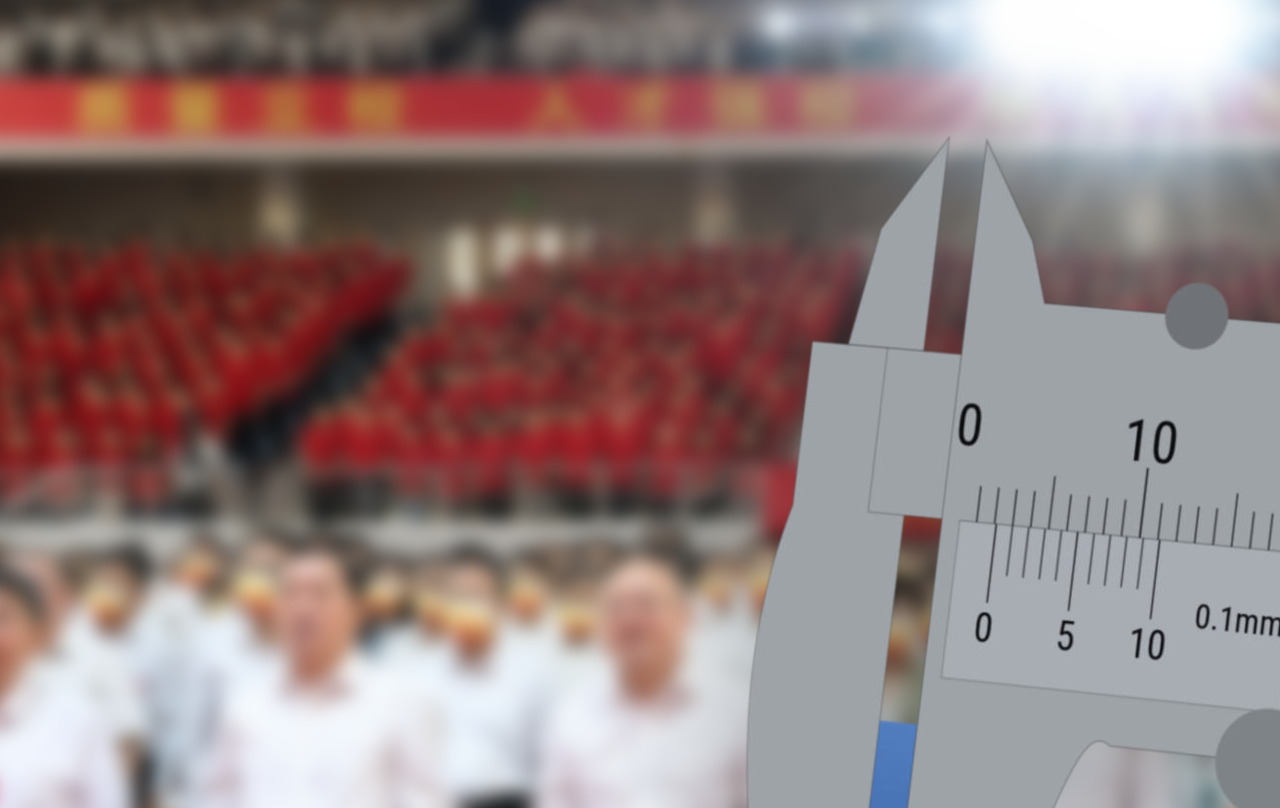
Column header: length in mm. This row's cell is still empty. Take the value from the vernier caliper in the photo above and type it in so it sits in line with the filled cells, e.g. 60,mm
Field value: 2.1,mm
